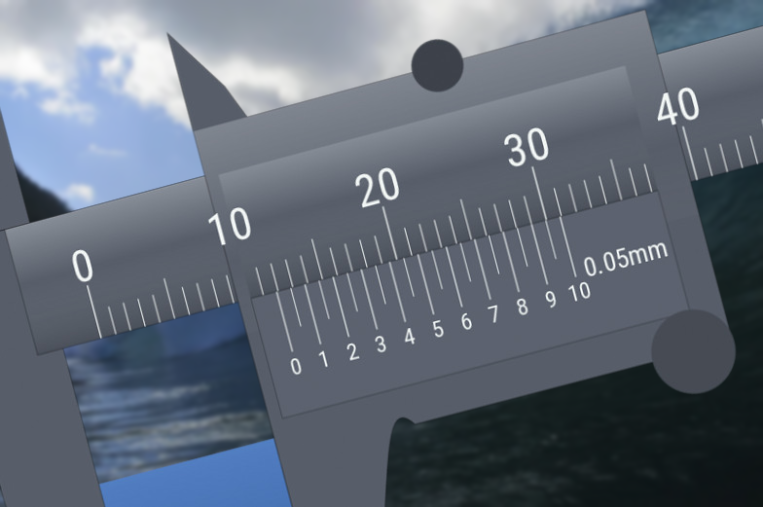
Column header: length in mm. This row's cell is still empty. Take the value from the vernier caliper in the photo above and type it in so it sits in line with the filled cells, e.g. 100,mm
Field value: 11.9,mm
